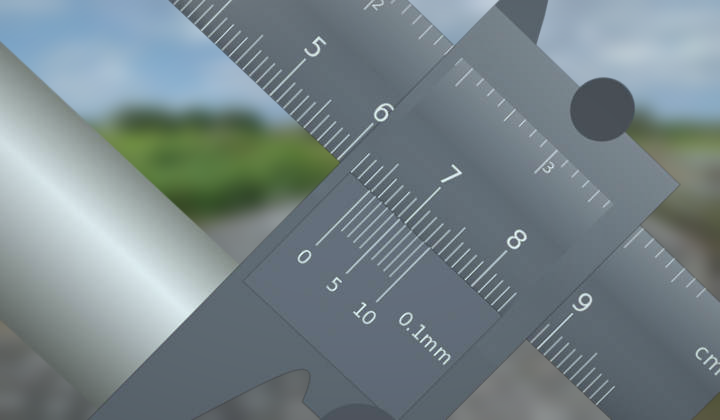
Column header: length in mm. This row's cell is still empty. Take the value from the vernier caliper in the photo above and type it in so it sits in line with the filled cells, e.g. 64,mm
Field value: 64.8,mm
